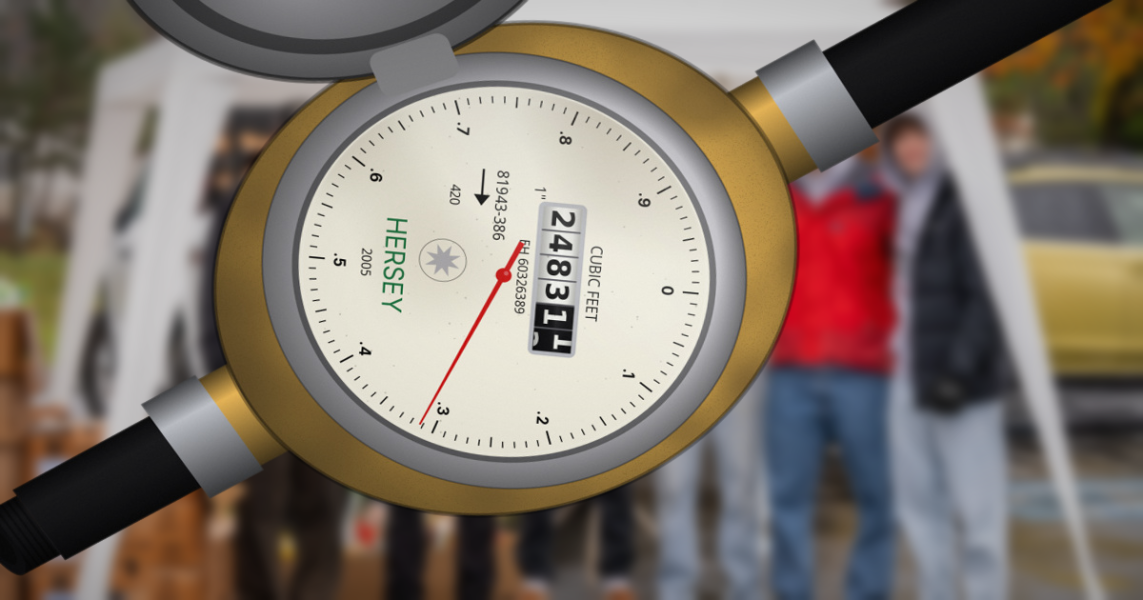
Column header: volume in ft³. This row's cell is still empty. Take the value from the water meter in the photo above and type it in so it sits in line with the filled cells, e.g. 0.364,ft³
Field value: 248311.31,ft³
